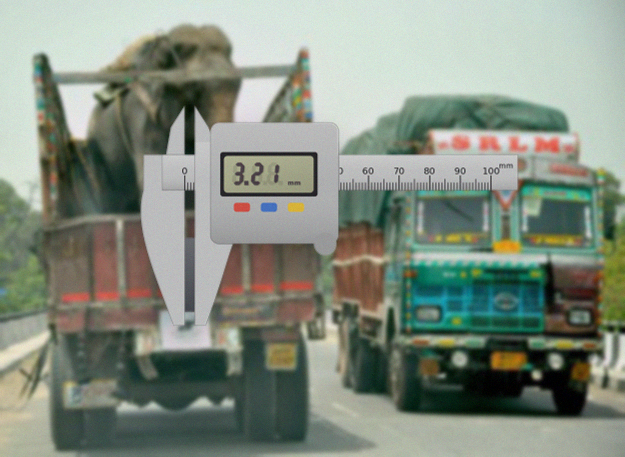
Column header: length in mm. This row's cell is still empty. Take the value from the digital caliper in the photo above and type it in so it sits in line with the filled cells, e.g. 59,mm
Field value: 3.21,mm
